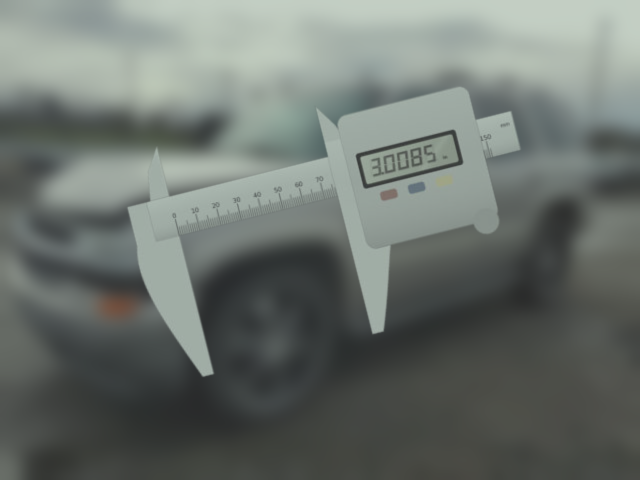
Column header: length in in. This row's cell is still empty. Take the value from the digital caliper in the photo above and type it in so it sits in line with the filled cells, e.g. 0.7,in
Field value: 3.0085,in
